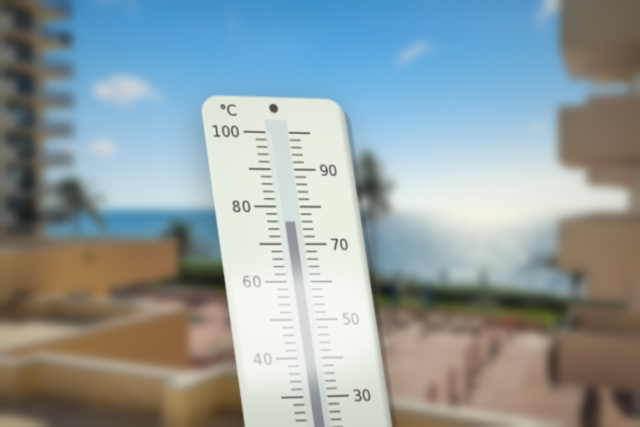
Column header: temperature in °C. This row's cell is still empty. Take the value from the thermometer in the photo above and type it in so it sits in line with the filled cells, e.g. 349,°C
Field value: 76,°C
